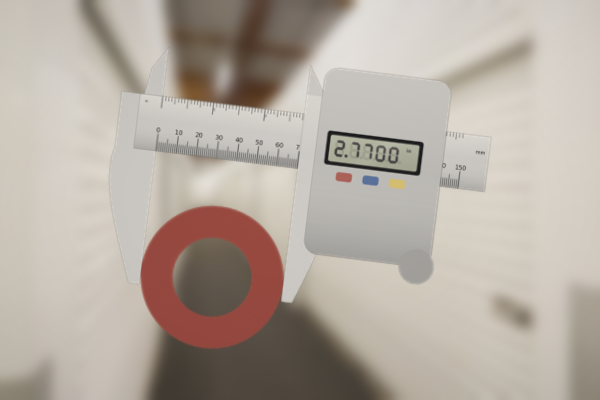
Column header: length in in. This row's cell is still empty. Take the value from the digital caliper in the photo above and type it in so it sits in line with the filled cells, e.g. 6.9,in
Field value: 2.7700,in
